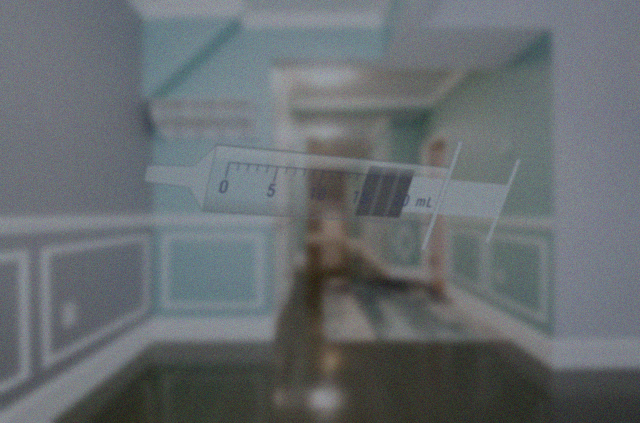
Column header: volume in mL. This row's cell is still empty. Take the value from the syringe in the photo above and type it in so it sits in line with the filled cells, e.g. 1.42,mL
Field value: 15,mL
